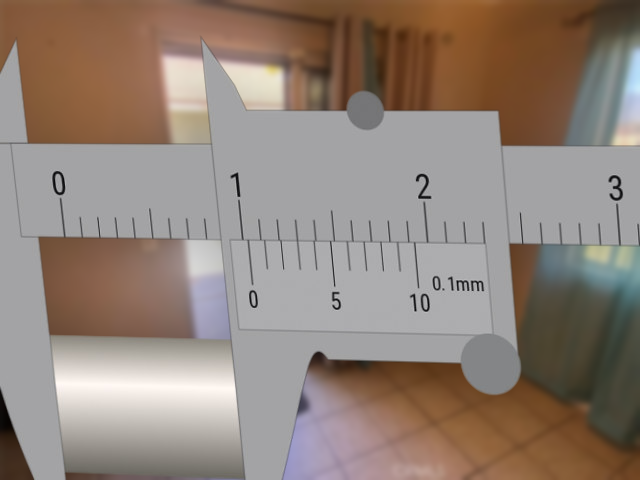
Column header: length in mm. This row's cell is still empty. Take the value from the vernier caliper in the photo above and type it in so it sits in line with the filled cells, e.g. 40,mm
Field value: 10.3,mm
